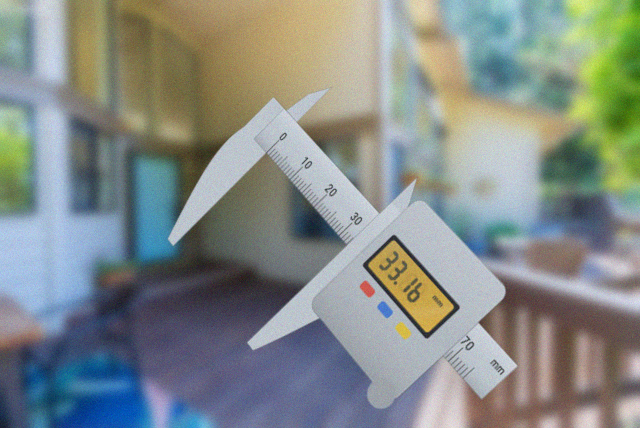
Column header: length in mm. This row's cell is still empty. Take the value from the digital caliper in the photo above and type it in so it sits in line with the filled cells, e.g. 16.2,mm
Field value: 33.16,mm
